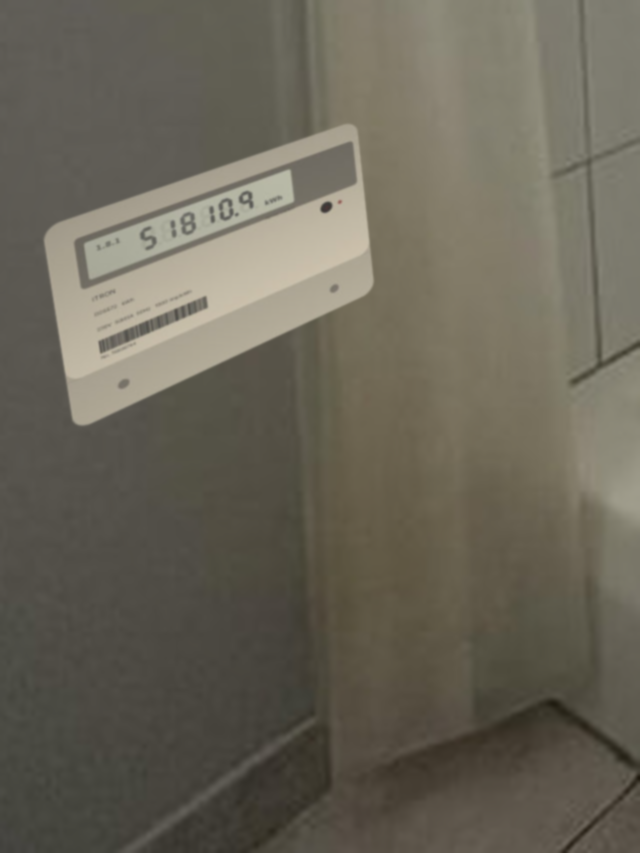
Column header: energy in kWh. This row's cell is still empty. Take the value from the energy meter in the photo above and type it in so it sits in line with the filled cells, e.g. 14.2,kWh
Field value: 51810.9,kWh
